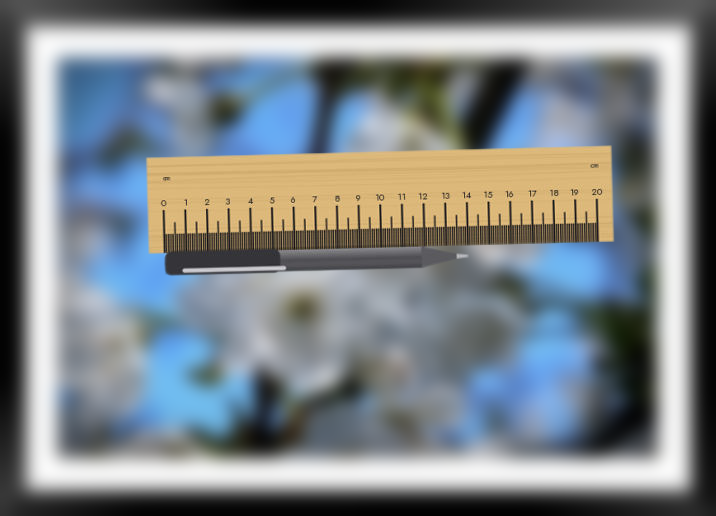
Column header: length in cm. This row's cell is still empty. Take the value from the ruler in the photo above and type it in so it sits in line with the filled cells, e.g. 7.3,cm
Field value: 14,cm
